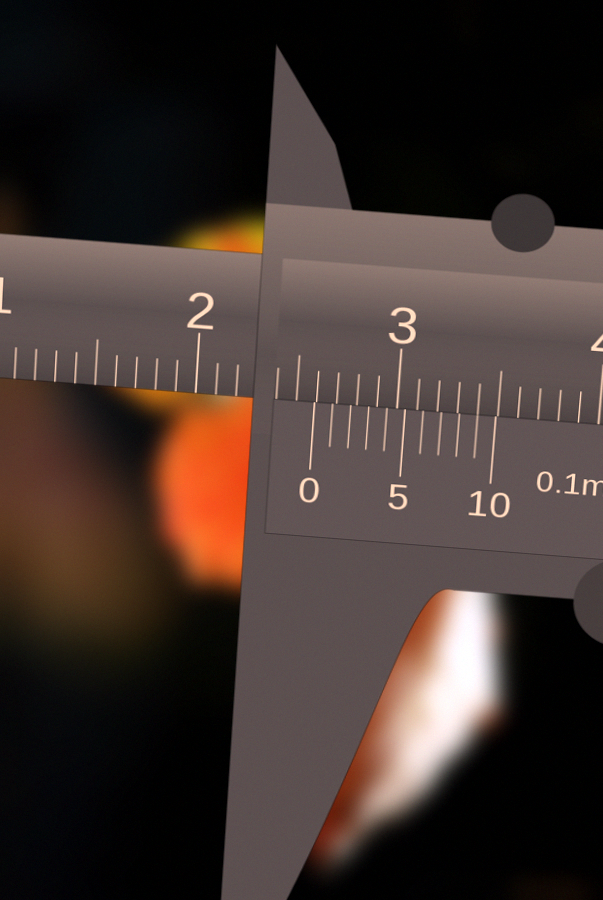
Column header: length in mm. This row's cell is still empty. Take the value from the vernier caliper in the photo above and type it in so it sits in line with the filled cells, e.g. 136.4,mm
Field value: 25.9,mm
